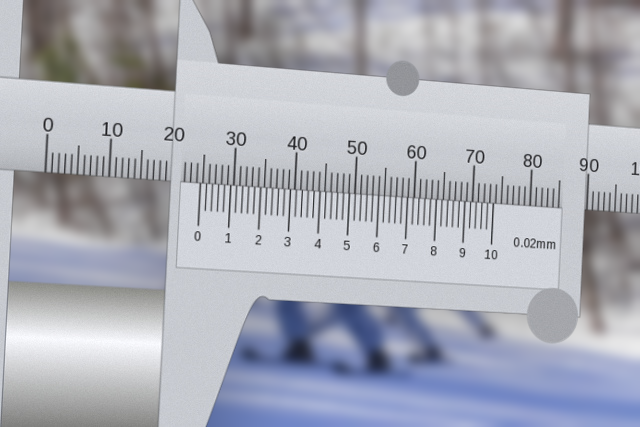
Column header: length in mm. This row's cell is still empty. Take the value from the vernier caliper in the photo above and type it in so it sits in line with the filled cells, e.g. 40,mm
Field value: 24.6,mm
